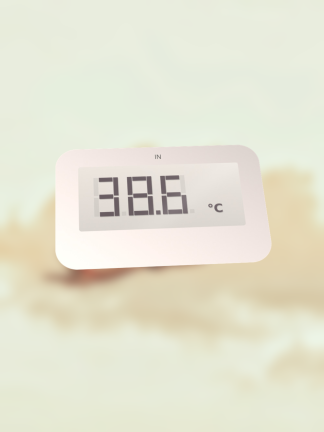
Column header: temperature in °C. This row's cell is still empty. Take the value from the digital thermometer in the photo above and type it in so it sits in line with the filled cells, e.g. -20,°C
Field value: 38.6,°C
